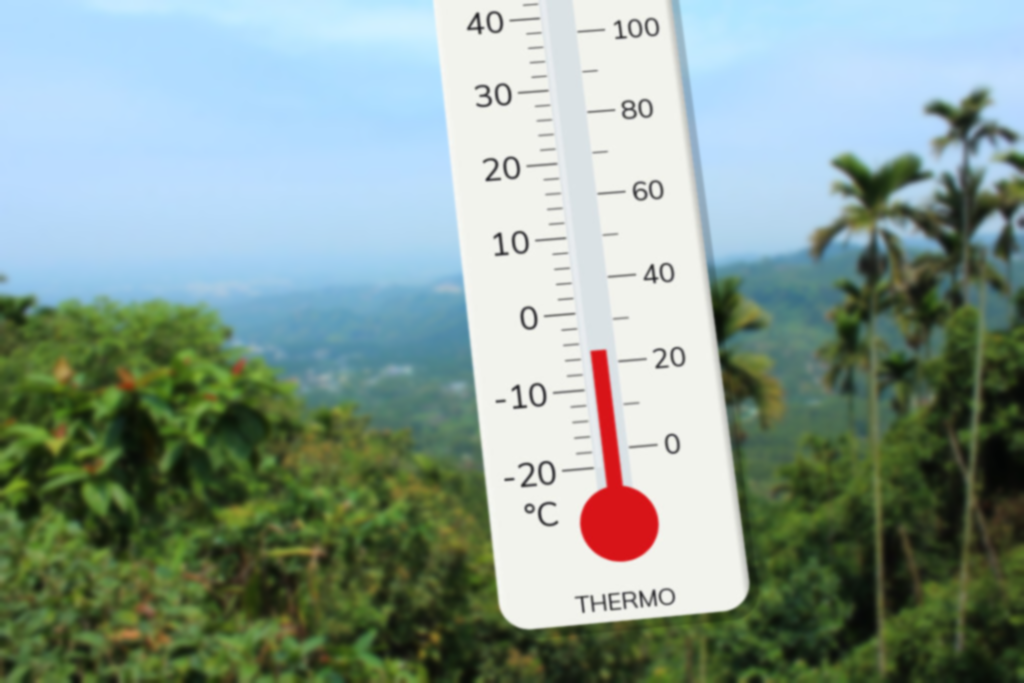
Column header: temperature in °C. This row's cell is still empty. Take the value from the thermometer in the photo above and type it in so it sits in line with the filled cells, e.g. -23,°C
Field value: -5,°C
